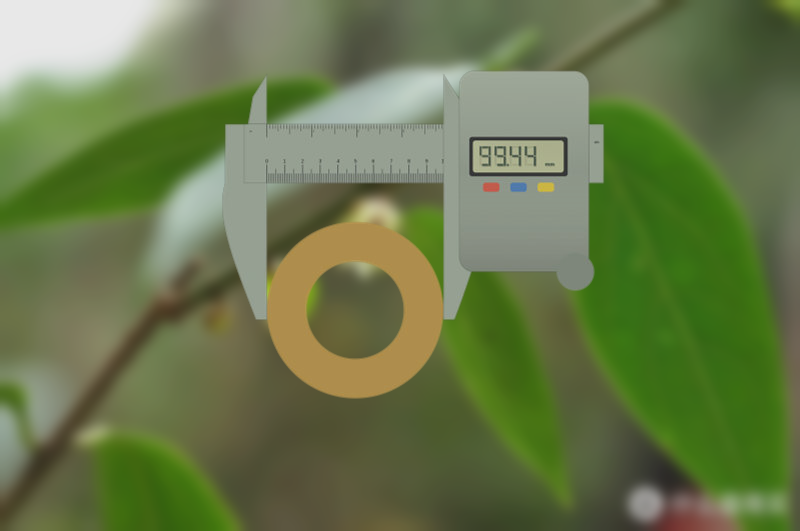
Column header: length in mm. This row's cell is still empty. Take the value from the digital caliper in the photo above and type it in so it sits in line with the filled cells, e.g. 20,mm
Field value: 99.44,mm
